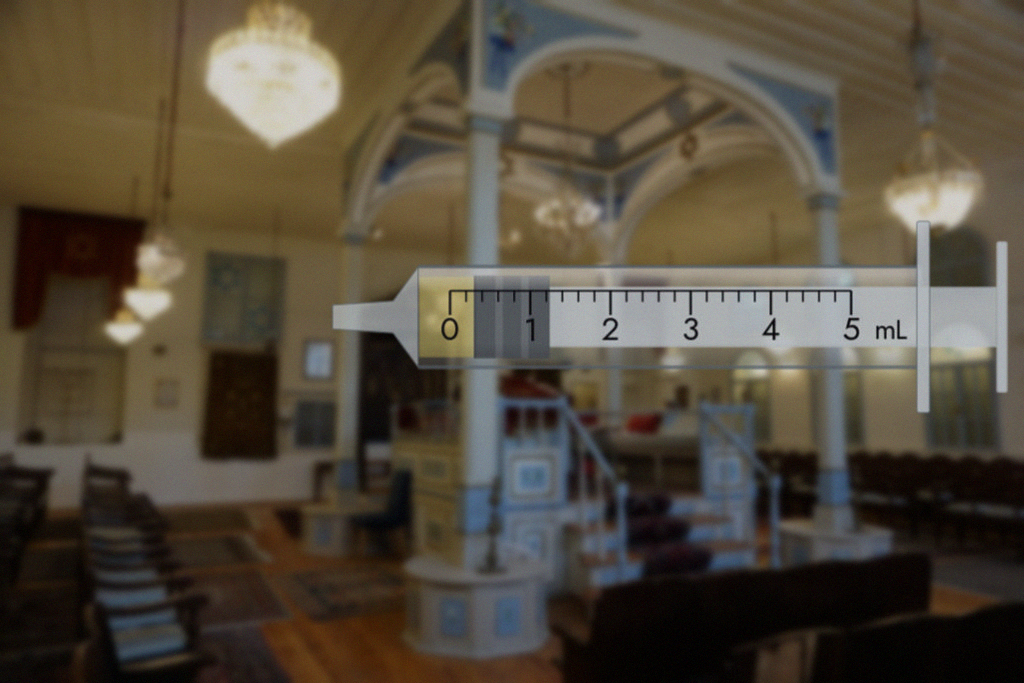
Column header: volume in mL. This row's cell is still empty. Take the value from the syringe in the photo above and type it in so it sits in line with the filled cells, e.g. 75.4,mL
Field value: 0.3,mL
